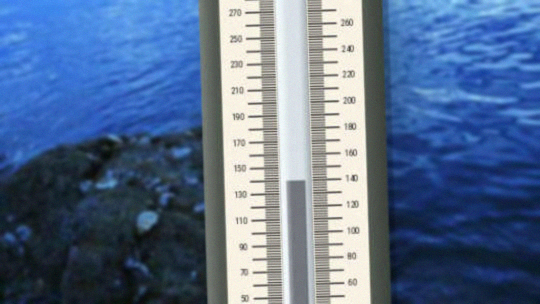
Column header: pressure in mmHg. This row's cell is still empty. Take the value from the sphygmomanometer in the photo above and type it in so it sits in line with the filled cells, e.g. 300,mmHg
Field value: 140,mmHg
